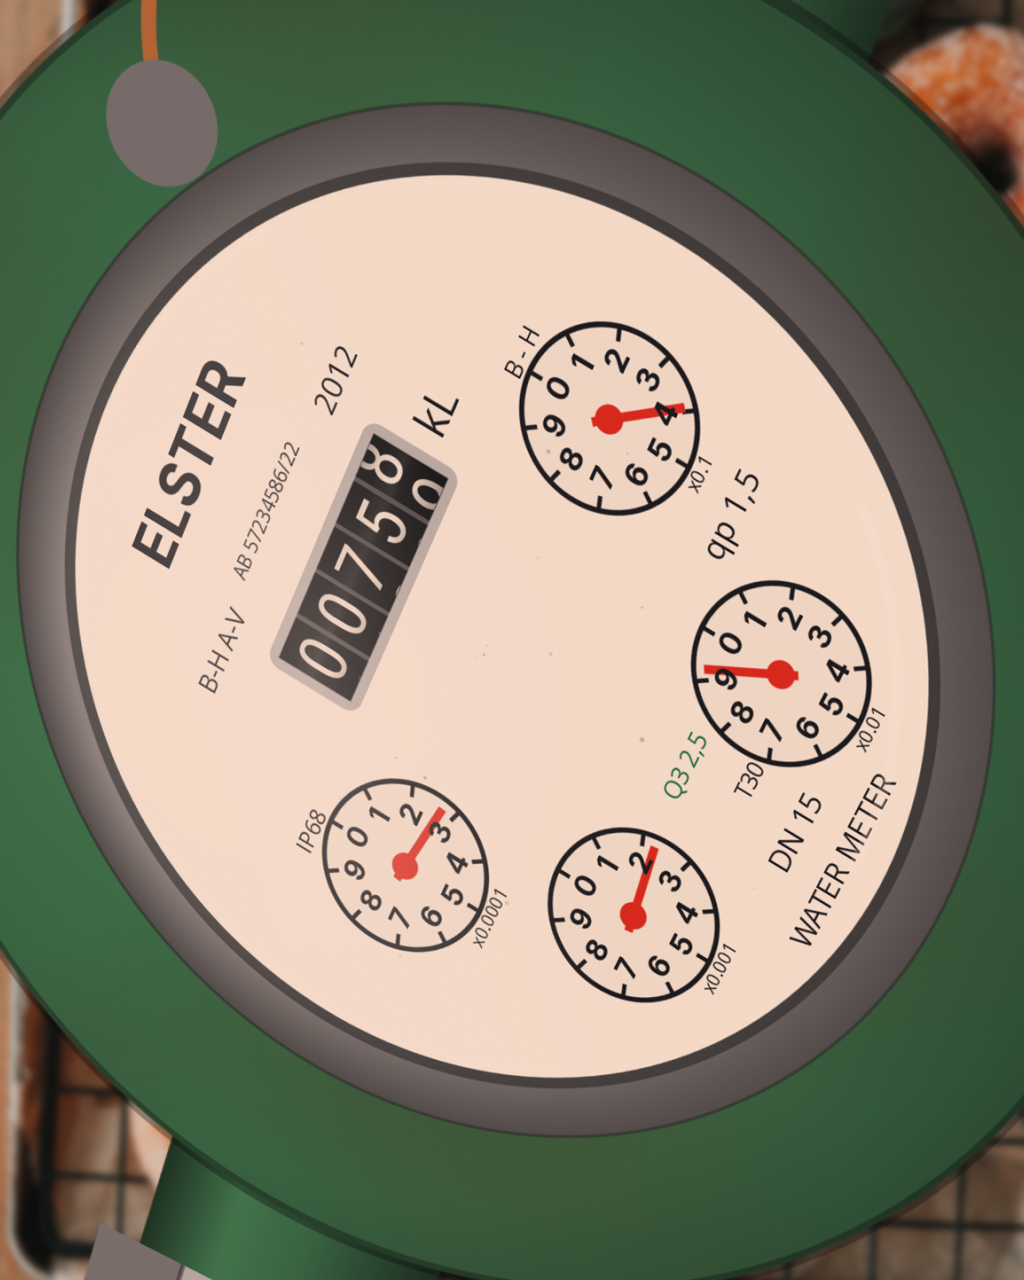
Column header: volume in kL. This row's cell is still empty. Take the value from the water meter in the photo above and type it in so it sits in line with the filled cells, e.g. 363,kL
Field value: 758.3922,kL
